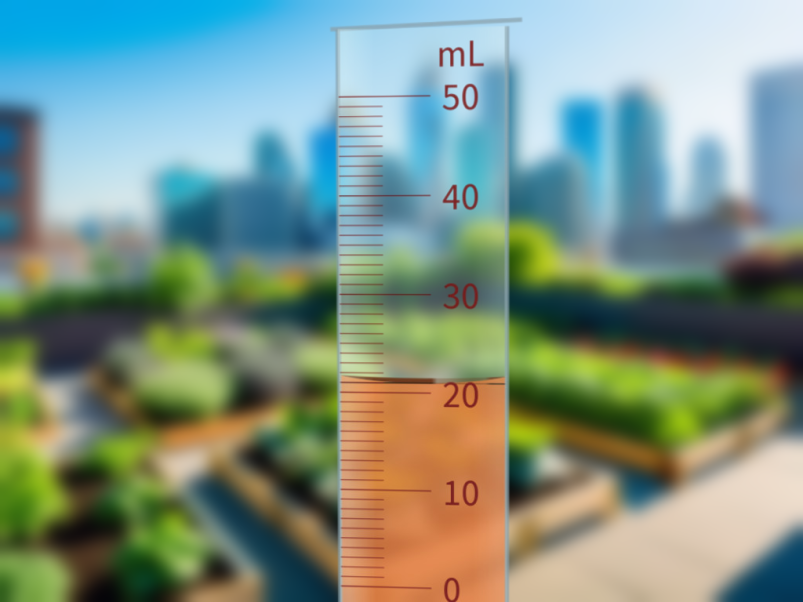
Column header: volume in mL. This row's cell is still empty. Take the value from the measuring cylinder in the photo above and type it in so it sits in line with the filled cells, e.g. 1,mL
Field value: 21,mL
